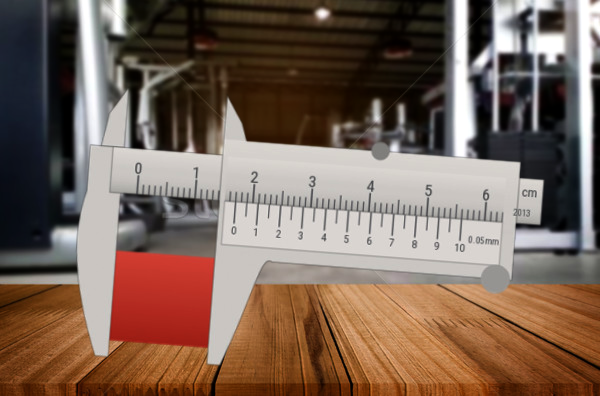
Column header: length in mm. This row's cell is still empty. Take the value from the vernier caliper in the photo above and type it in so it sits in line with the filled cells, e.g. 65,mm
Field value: 17.0,mm
